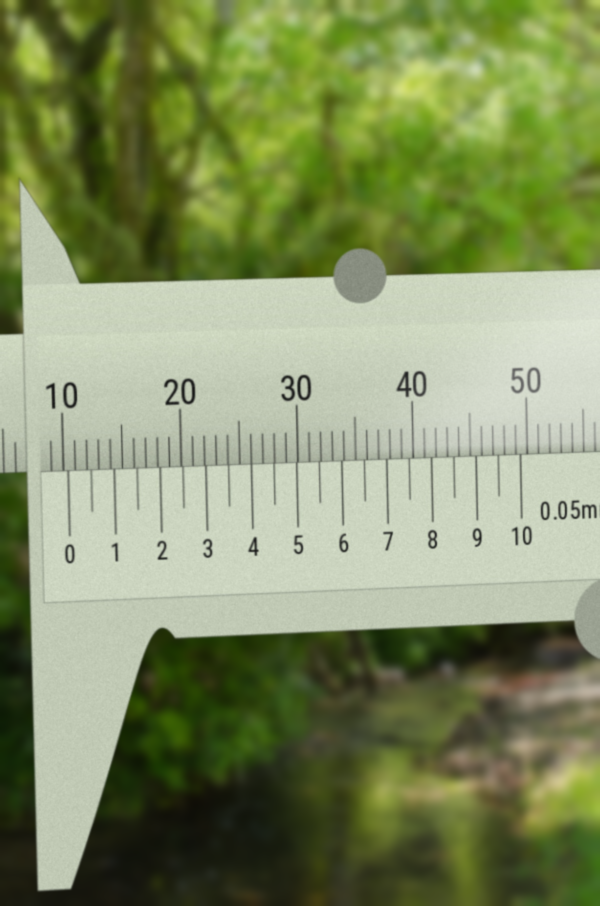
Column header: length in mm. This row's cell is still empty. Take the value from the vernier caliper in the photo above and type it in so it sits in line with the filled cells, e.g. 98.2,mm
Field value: 10.4,mm
